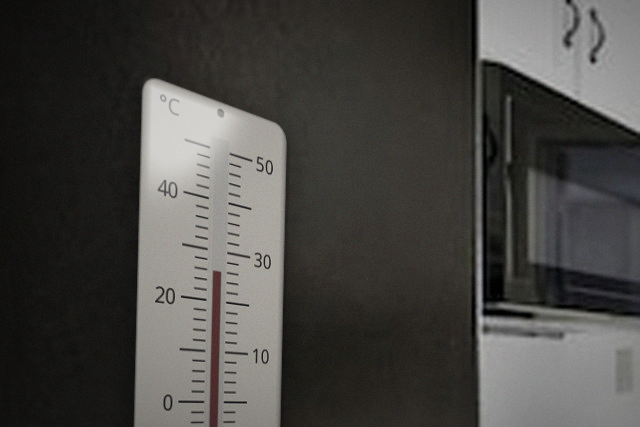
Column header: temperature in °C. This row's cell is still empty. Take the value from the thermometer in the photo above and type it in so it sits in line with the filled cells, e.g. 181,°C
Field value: 26,°C
